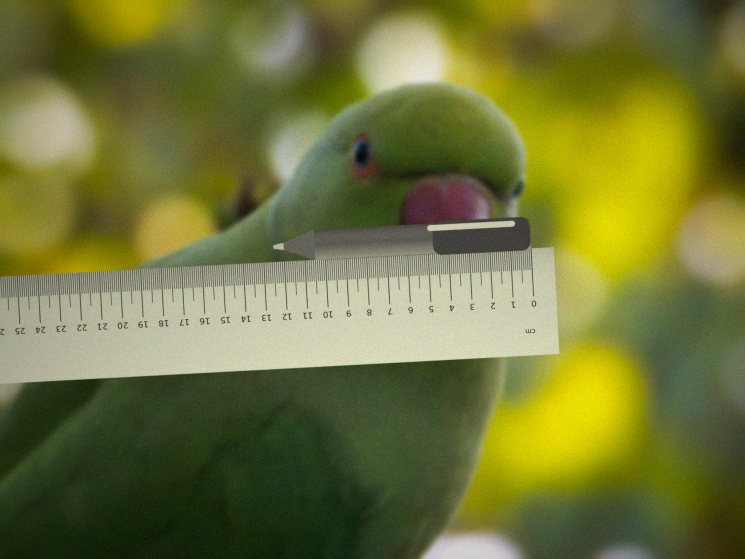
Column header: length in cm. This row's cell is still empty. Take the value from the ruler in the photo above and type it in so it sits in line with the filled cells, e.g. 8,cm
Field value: 12.5,cm
